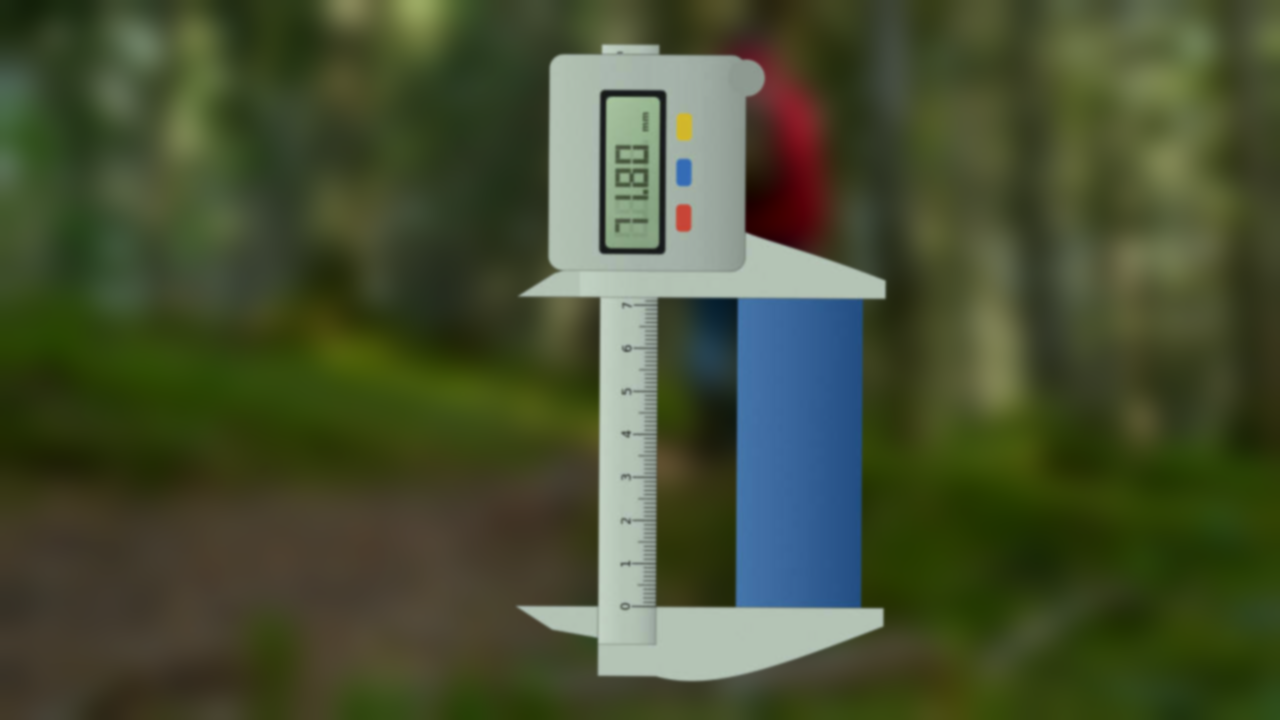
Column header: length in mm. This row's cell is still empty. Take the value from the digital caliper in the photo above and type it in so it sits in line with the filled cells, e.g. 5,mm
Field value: 71.80,mm
